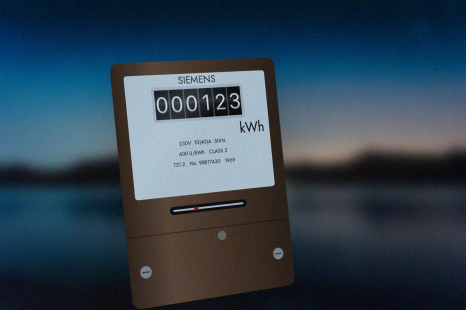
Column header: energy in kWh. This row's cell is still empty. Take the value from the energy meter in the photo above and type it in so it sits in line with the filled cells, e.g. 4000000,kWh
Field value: 123,kWh
